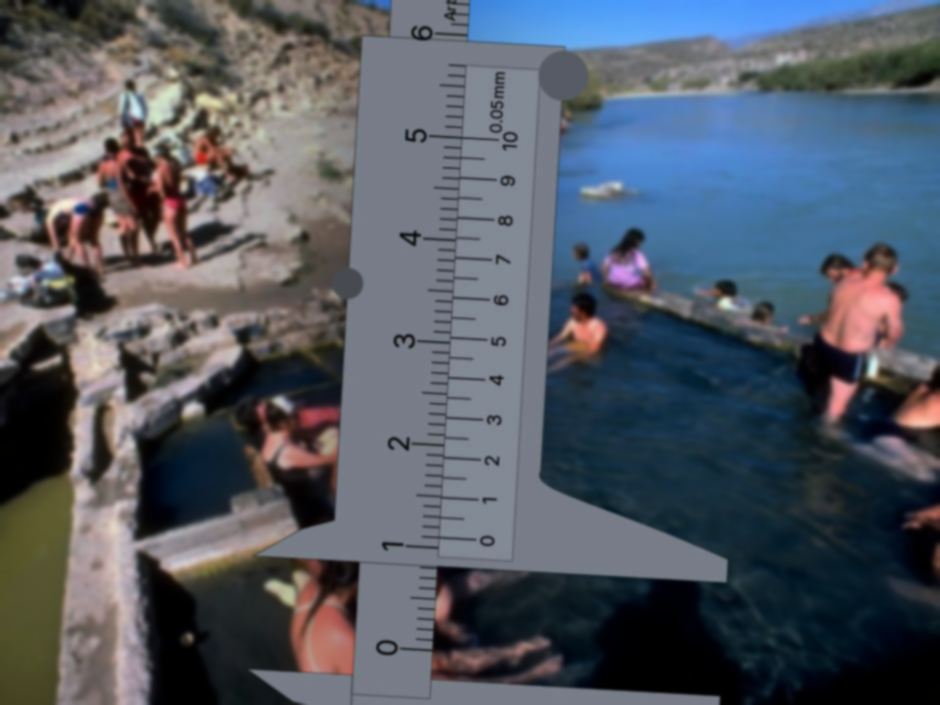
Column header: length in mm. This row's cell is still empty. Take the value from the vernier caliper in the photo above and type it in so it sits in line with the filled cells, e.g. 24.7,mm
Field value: 11.0,mm
